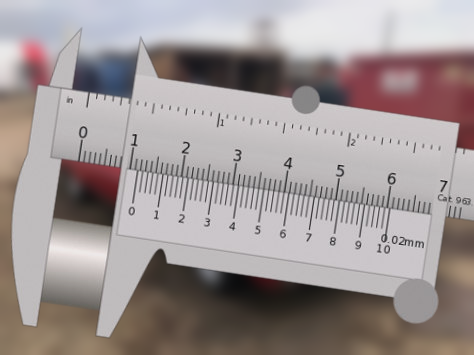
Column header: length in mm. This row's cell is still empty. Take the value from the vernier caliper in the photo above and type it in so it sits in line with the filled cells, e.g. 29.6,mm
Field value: 11.5,mm
